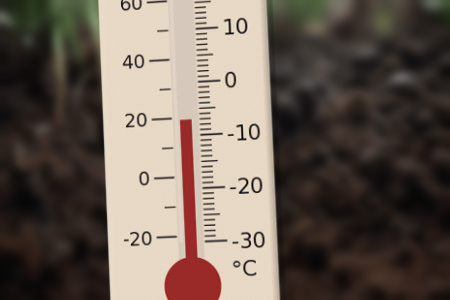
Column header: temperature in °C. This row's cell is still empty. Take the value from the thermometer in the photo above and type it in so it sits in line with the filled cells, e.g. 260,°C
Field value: -7,°C
